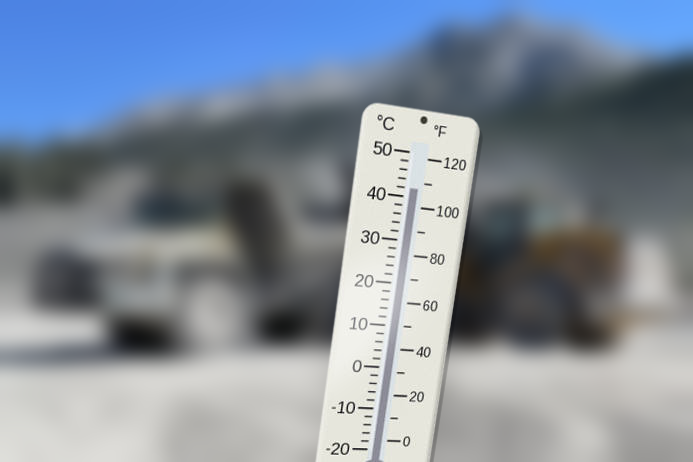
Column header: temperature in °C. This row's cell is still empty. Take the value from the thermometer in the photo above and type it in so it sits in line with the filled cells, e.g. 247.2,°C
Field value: 42,°C
